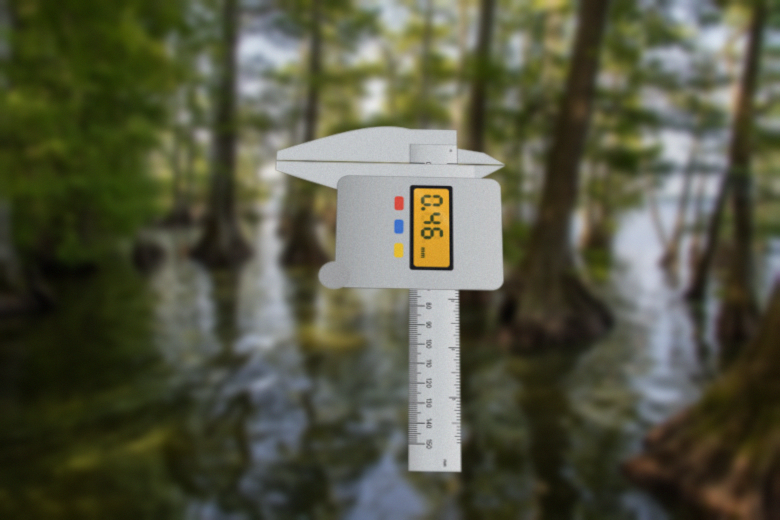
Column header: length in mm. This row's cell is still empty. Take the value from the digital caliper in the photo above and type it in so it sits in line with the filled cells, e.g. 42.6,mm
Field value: 0.46,mm
